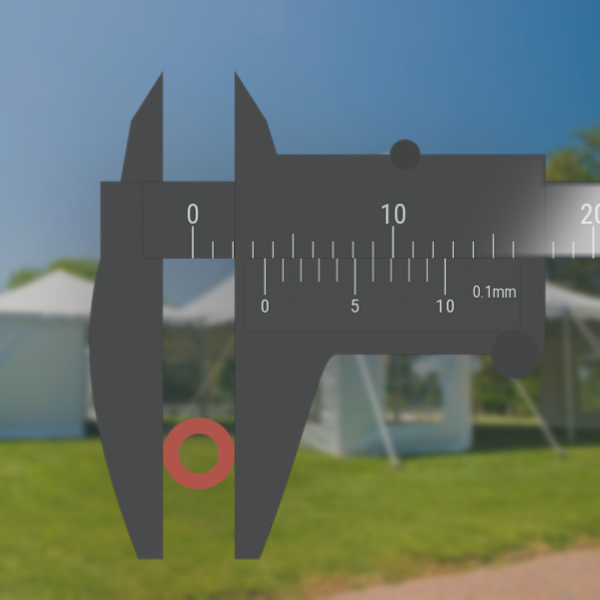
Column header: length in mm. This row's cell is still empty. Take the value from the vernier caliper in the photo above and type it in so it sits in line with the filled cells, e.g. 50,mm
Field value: 3.6,mm
